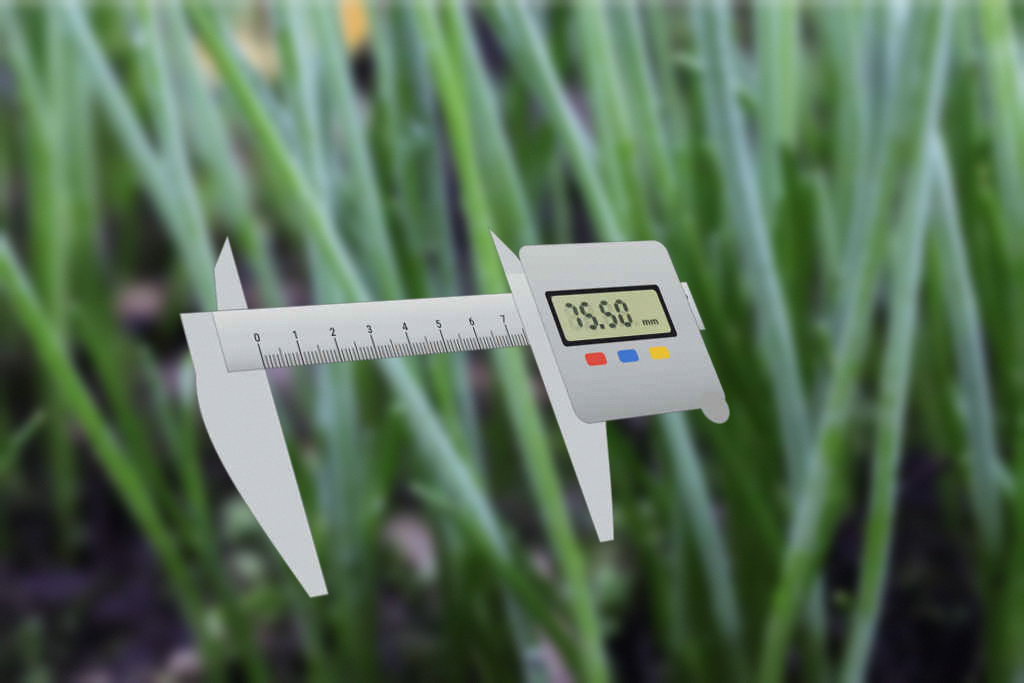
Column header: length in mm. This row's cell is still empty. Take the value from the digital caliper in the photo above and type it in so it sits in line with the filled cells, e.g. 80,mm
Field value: 75.50,mm
